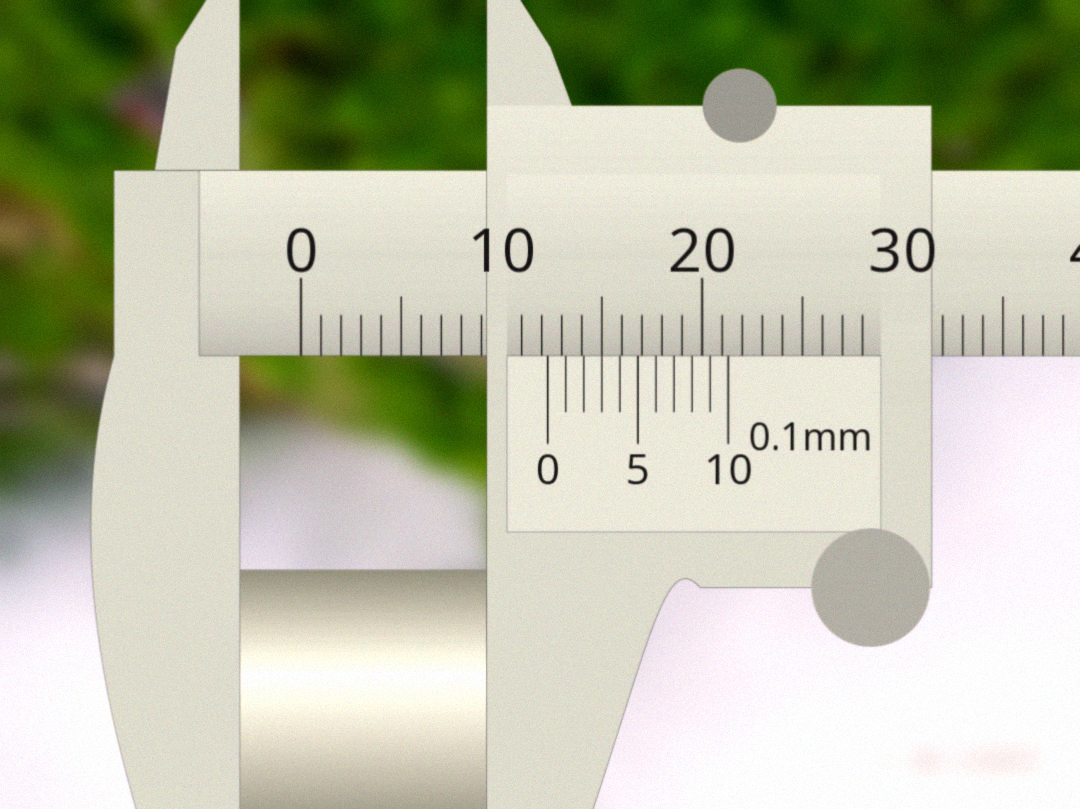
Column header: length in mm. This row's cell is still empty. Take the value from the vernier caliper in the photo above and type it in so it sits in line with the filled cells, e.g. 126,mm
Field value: 12.3,mm
